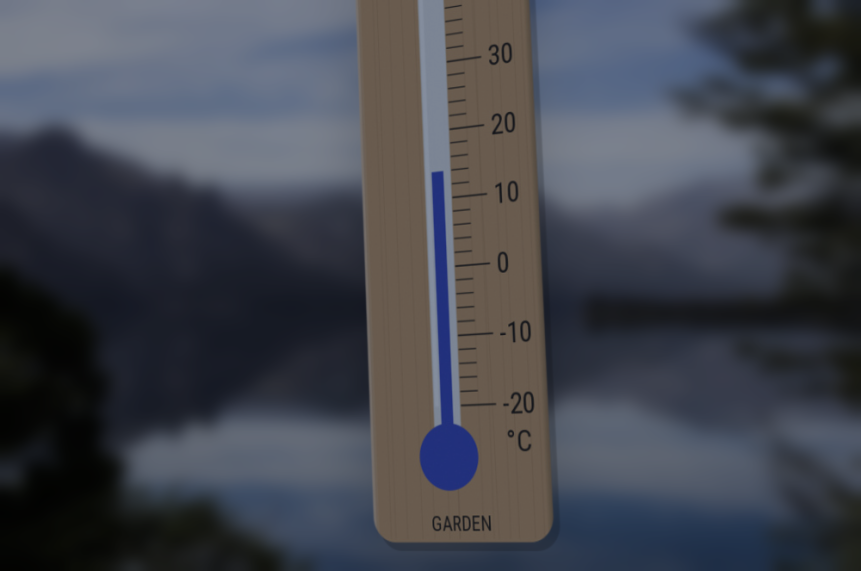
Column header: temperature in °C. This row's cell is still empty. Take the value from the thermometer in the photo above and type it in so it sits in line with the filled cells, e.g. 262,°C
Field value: 14,°C
